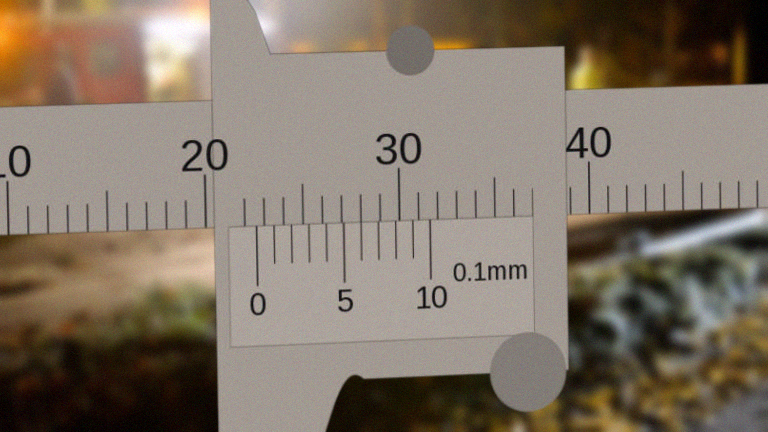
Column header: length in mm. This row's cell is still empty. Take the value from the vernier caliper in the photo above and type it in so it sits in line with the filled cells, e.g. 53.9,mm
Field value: 22.6,mm
